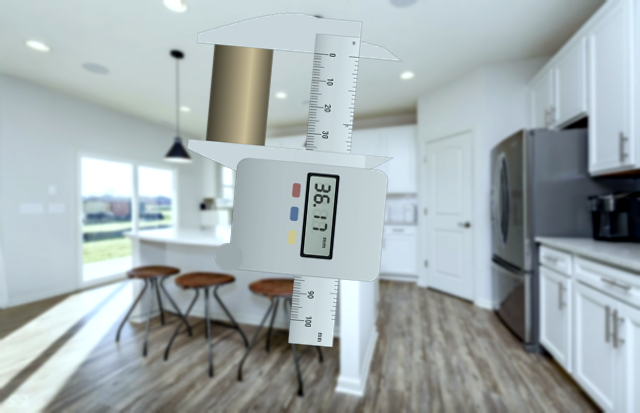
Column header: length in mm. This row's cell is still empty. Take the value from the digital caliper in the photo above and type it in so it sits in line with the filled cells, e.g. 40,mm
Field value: 36.17,mm
